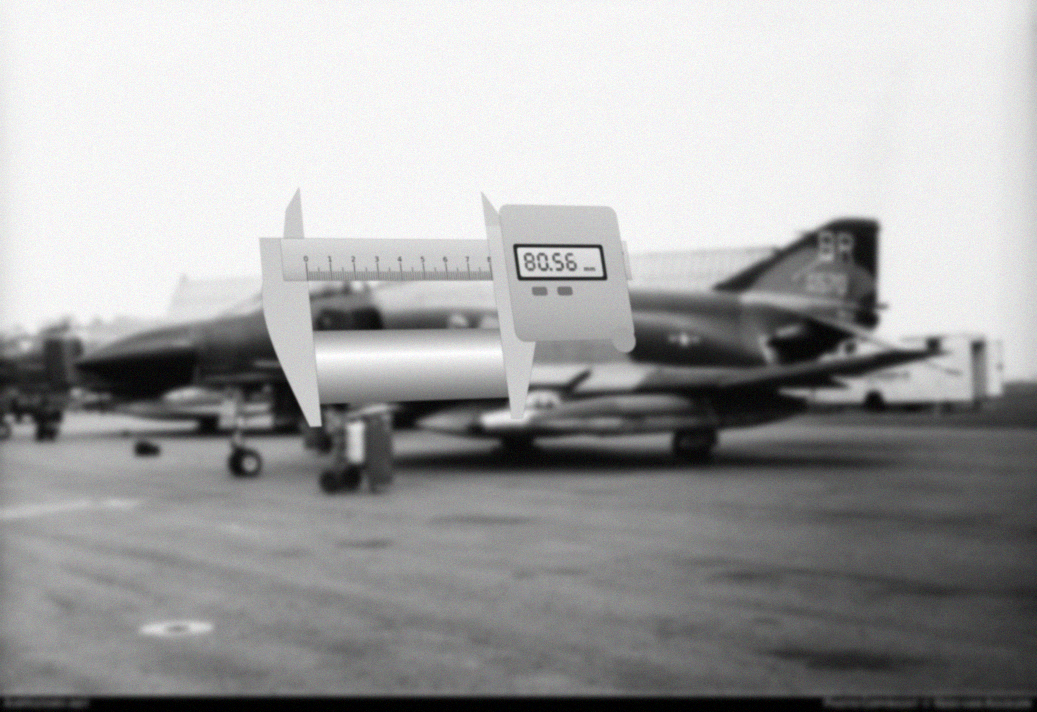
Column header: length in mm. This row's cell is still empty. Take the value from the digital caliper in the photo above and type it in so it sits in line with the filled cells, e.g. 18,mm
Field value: 80.56,mm
